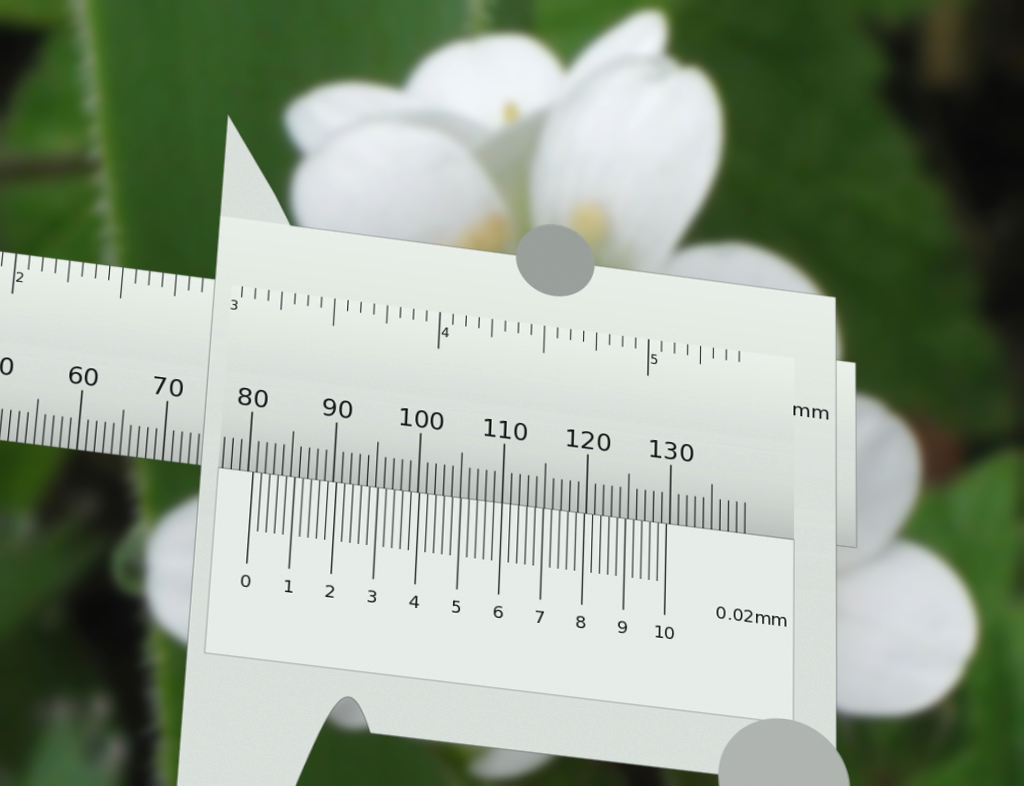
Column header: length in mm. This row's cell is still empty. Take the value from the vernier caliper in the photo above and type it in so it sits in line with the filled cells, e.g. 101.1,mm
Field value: 80.6,mm
